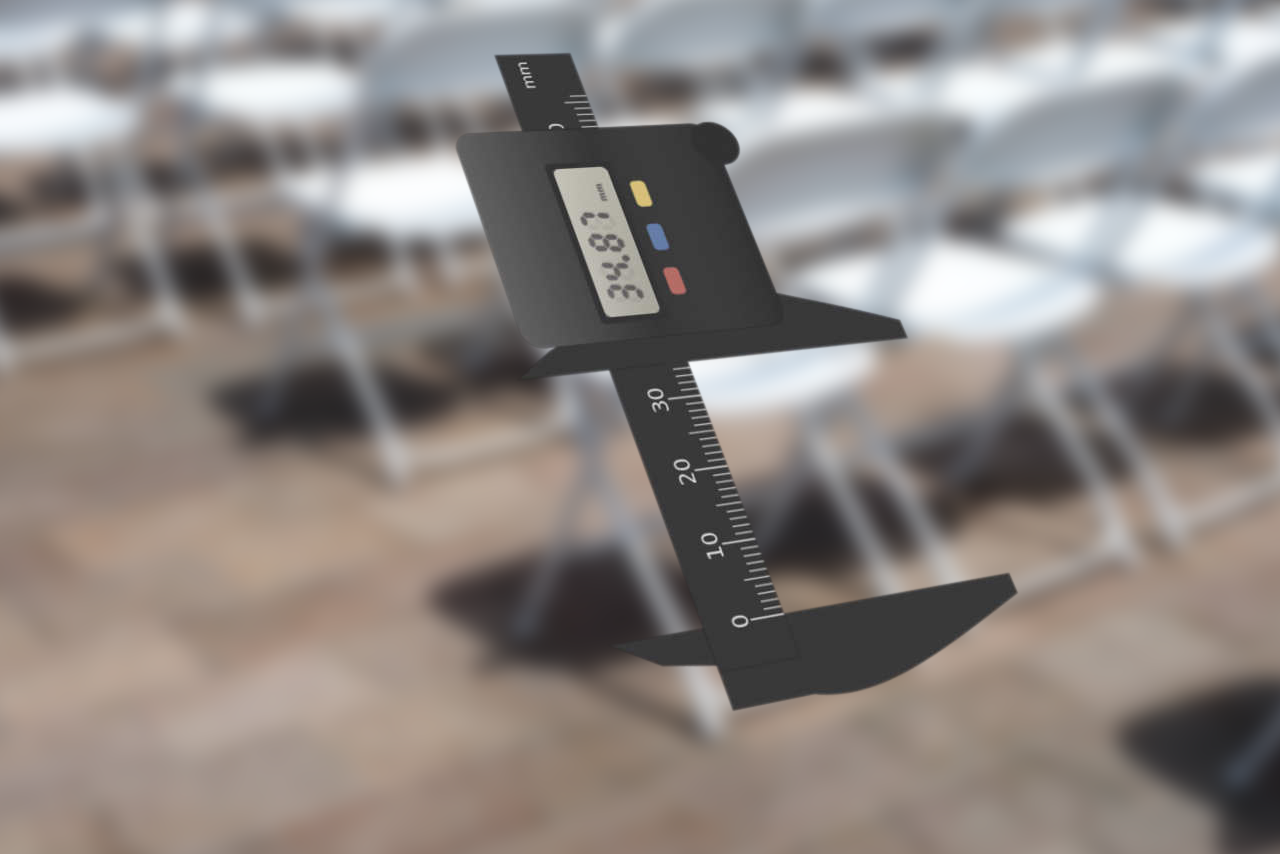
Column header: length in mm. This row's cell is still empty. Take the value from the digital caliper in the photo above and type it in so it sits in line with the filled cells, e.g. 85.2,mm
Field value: 34.87,mm
